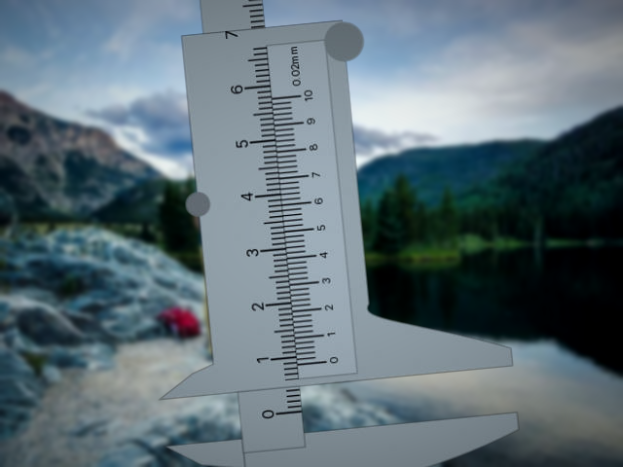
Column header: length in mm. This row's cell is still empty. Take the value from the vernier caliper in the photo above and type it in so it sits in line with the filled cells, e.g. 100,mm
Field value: 8.6,mm
